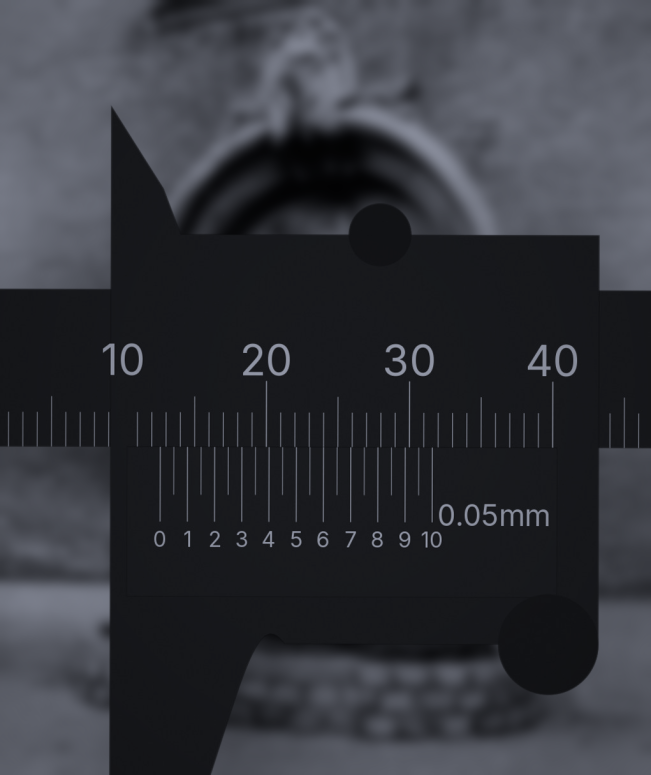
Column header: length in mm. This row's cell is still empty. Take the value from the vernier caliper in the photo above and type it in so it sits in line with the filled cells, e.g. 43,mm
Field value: 12.6,mm
